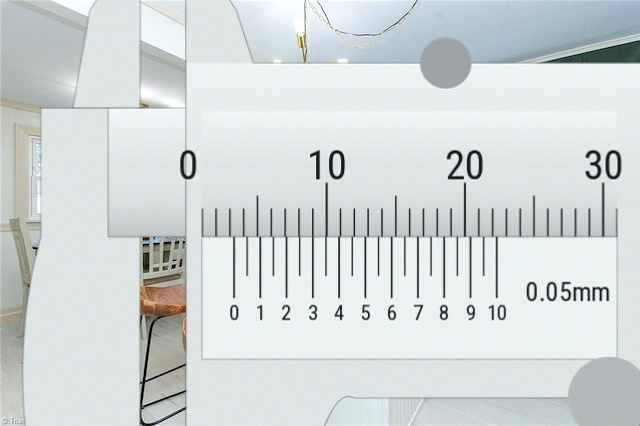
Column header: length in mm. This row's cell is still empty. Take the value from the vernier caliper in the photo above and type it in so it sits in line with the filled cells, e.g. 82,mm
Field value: 3.3,mm
